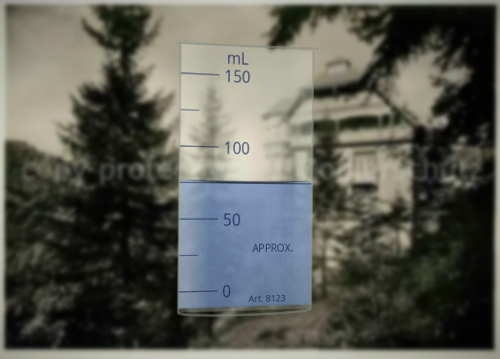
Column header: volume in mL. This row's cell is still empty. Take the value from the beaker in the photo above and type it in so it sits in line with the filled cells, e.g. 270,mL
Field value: 75,mL
